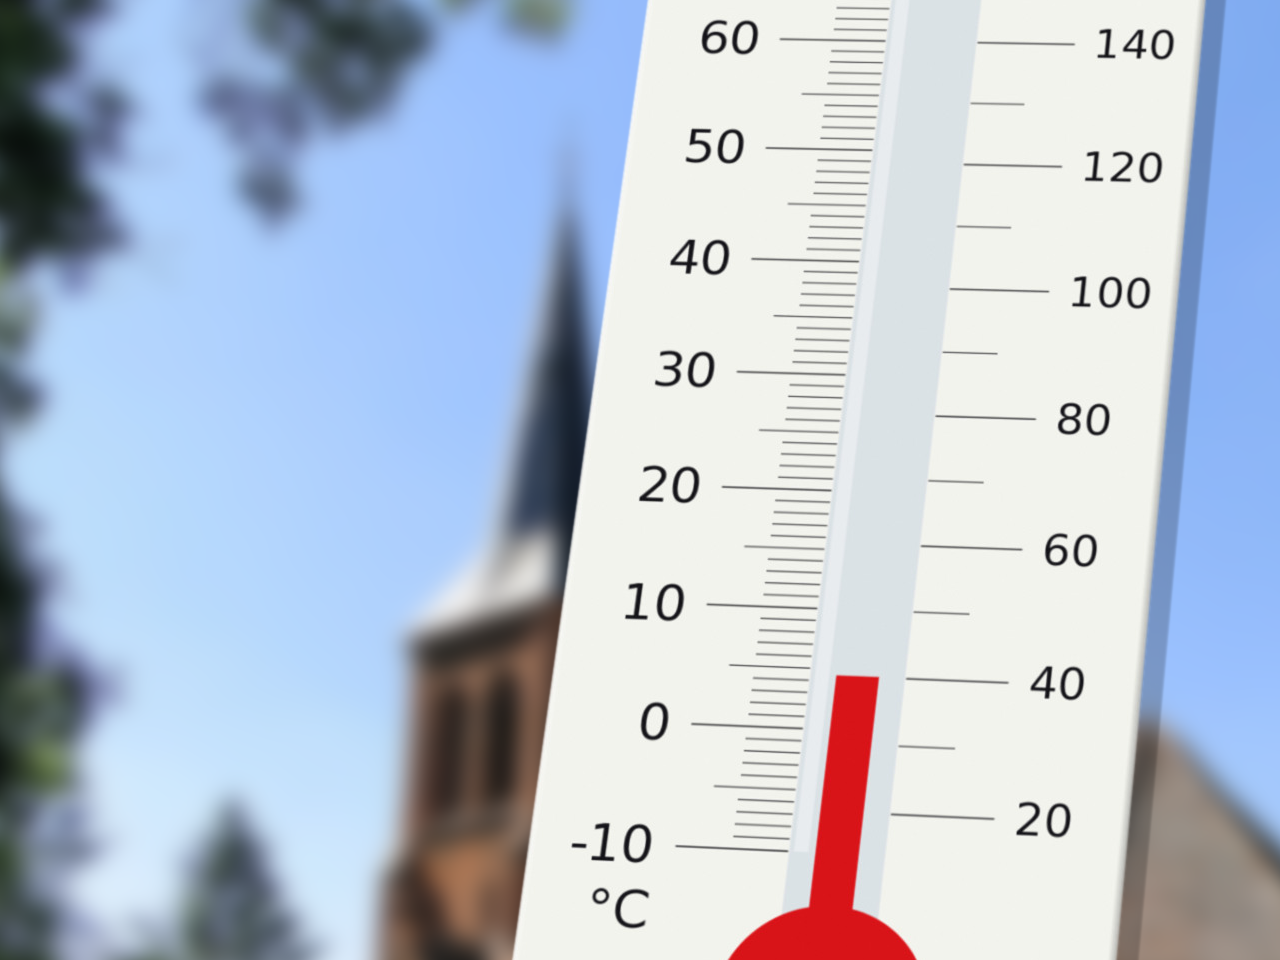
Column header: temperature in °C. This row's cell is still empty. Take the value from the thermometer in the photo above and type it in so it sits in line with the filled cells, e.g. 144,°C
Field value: 4.5,°C
